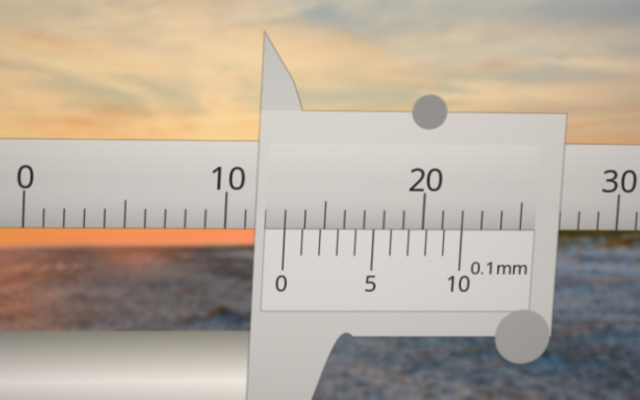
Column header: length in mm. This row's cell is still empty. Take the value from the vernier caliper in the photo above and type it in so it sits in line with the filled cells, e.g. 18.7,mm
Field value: 13.0,mm
